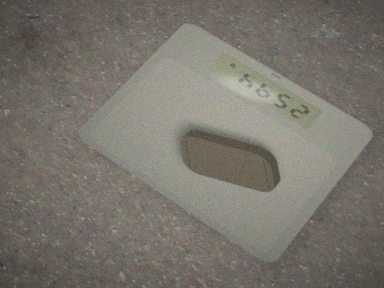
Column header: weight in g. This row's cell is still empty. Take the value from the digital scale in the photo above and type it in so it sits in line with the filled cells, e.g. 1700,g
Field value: 2594,g
